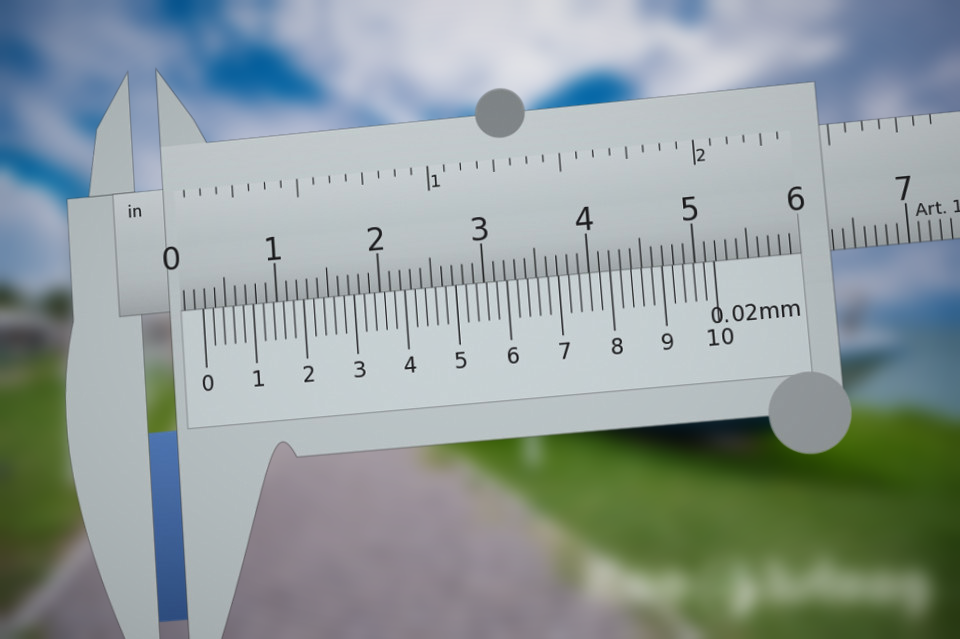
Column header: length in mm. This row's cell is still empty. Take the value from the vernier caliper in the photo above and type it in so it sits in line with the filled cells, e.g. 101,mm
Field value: 2.8,mm
